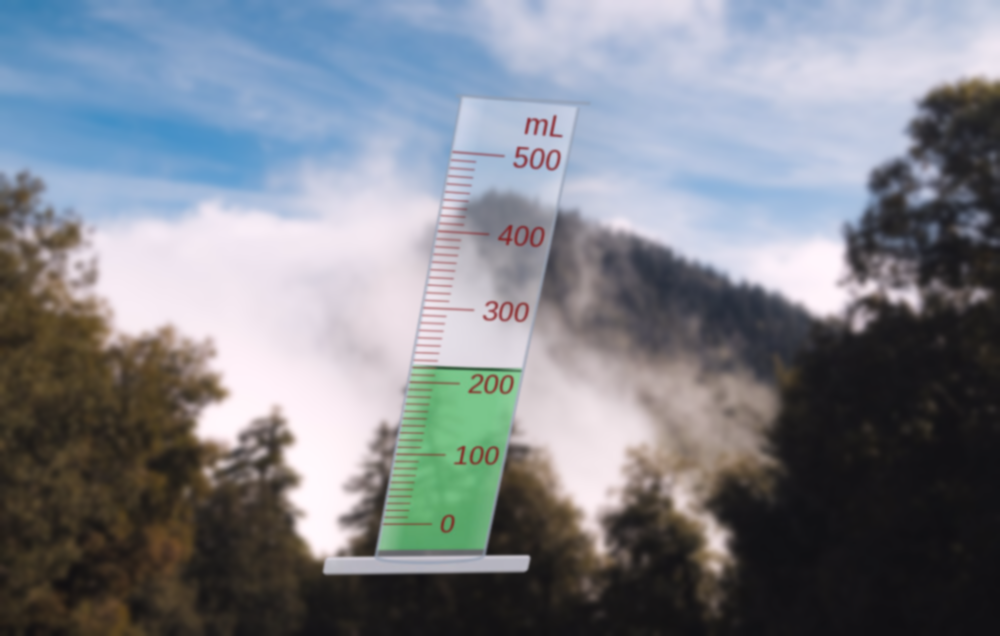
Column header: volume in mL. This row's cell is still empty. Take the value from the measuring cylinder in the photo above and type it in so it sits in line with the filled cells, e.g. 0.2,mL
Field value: 220,mL
